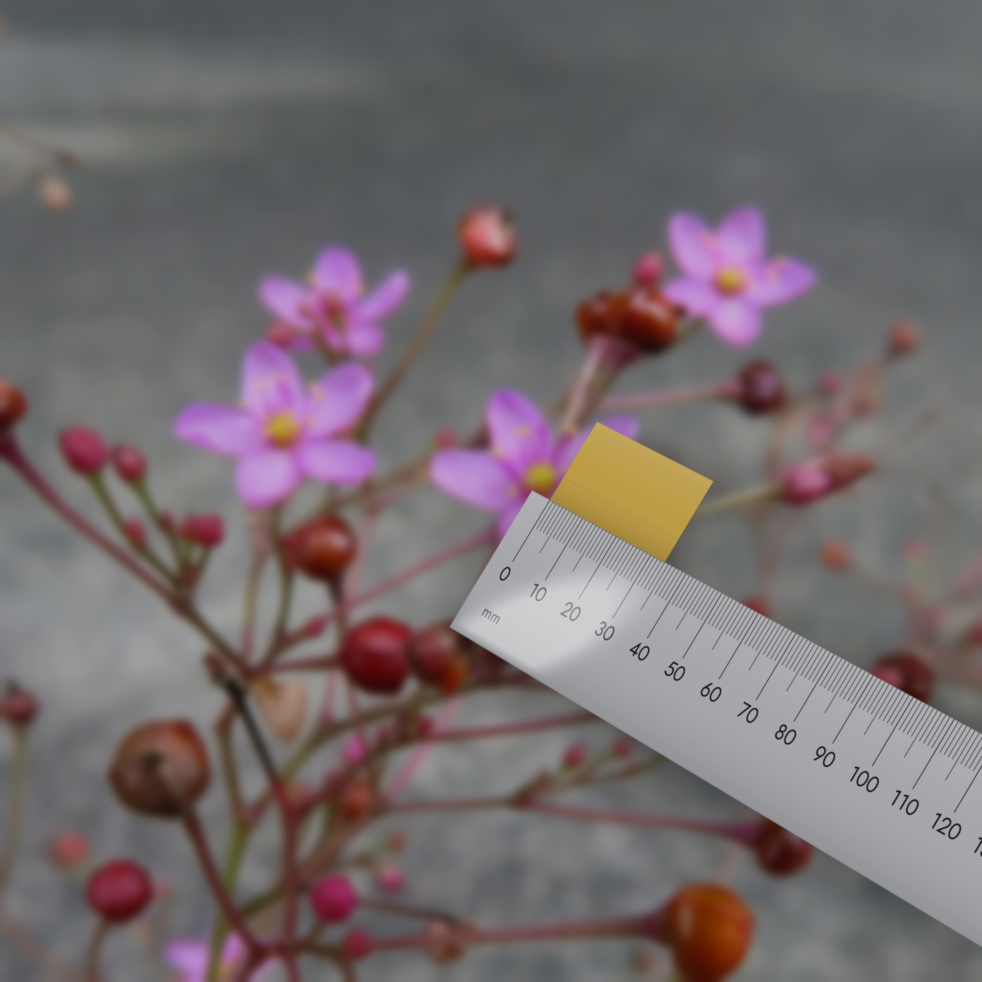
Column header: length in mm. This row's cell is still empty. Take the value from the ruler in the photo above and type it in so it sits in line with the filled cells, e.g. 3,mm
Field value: 34,mm
